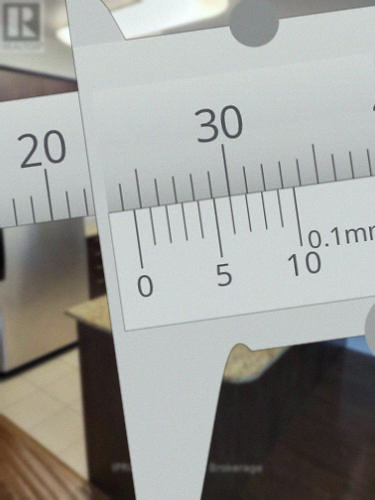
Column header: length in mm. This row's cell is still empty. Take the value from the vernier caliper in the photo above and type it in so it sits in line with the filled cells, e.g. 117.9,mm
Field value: 24.6,mm
